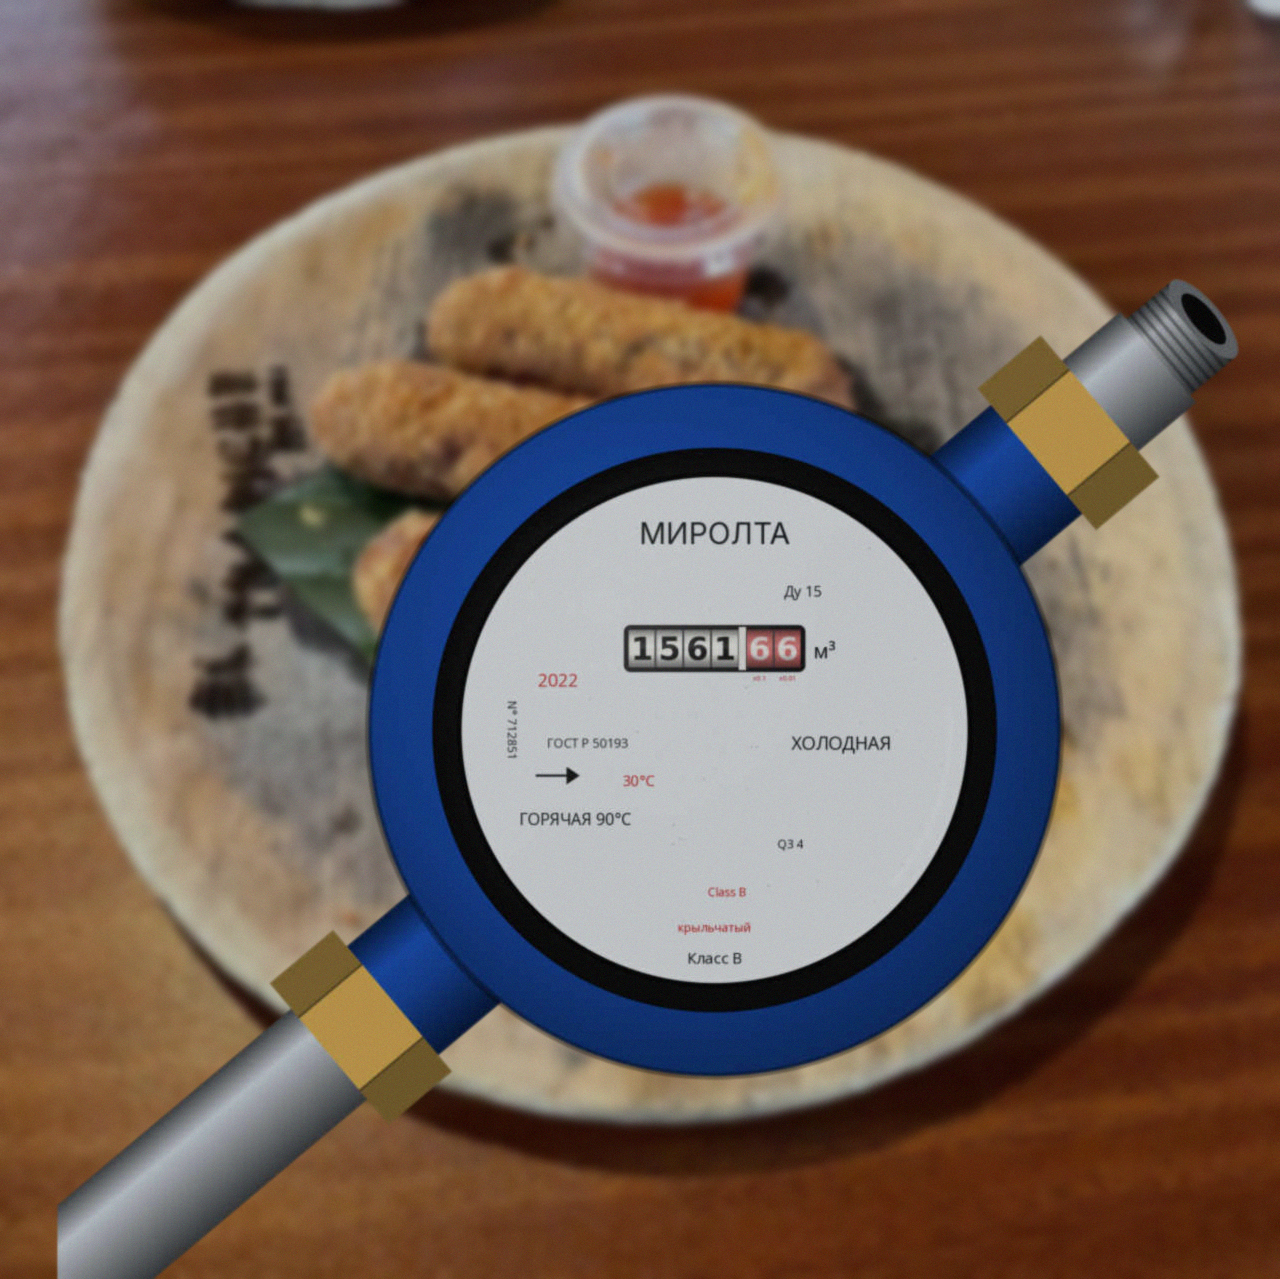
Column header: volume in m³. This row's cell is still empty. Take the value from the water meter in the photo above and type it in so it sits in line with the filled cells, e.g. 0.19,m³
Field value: 1561.66,m³
